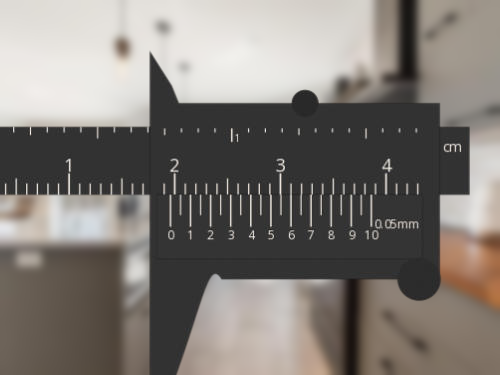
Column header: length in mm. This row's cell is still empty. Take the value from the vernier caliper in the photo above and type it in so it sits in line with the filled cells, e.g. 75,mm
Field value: 19.6,mm
